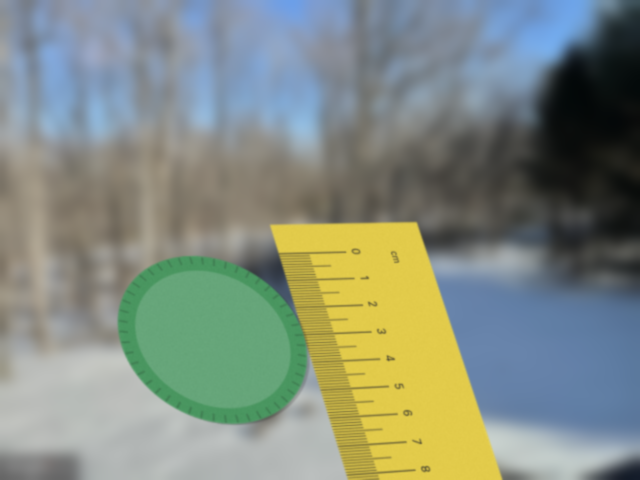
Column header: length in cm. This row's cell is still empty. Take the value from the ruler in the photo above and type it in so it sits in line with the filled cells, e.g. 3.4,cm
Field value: 6,cm
